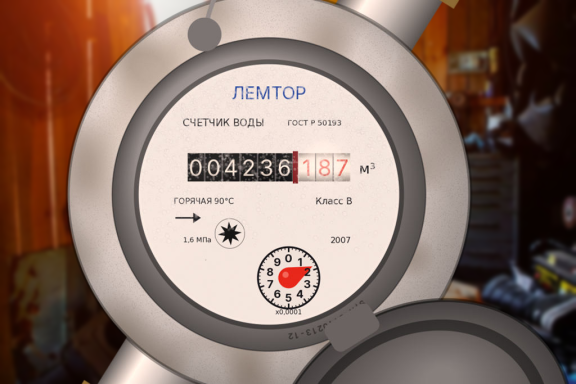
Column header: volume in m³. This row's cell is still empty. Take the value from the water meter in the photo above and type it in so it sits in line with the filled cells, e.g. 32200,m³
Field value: 4236.1871,m³
